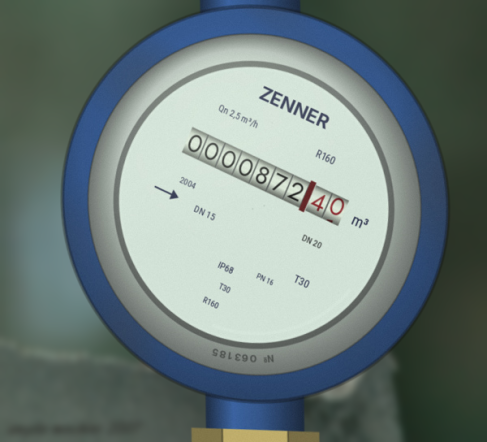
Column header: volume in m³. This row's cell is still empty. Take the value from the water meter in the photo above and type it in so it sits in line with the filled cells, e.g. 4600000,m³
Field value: 872.40,m³
